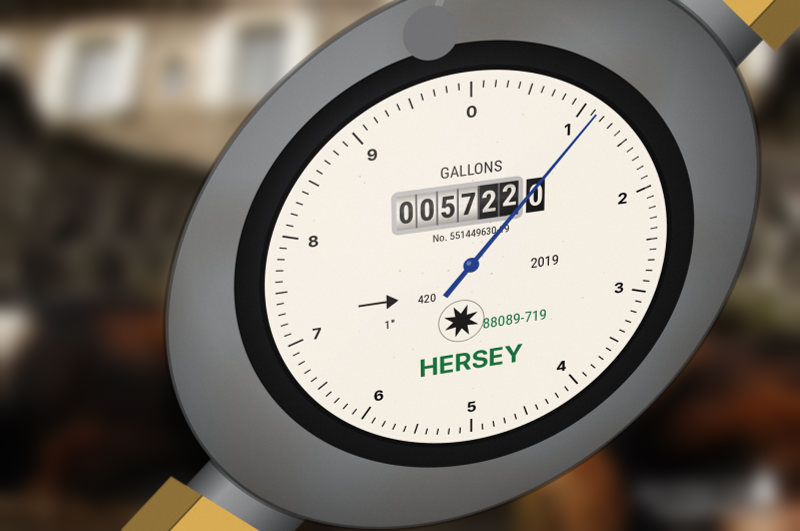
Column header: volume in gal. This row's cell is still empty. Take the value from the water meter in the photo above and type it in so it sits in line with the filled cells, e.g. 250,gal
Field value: 57221.1,gal
